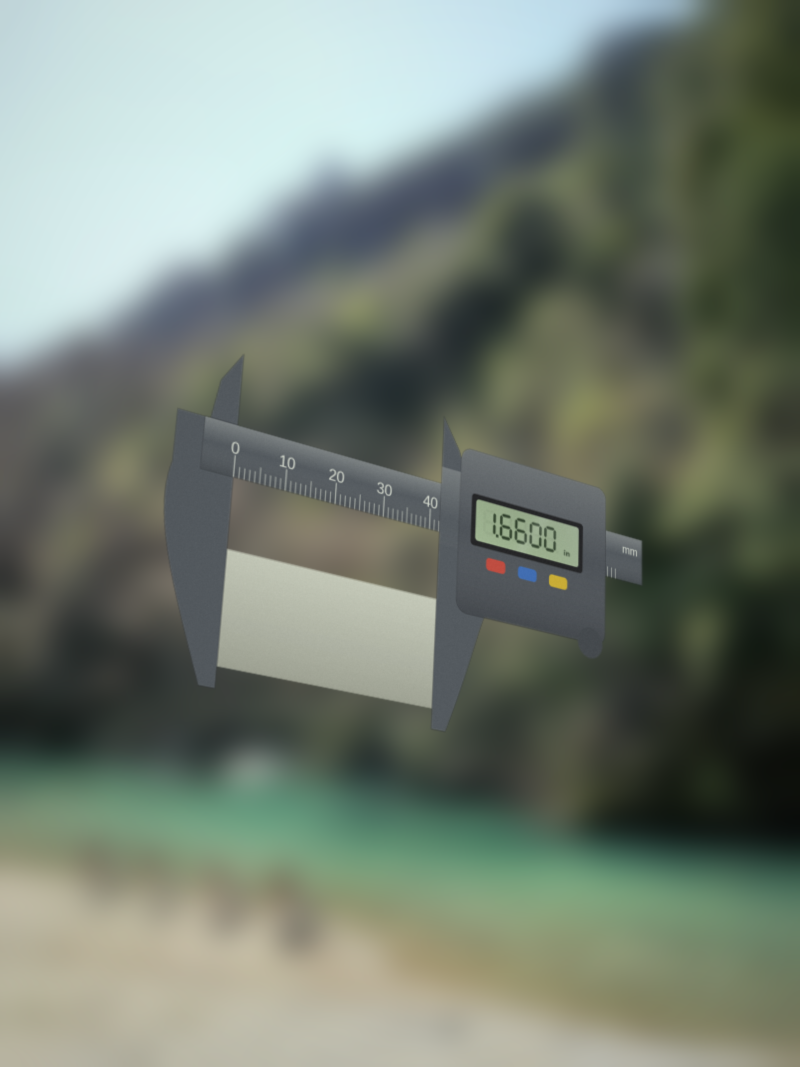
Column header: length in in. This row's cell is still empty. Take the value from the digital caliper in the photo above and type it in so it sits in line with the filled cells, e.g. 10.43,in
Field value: 1.6600,in
